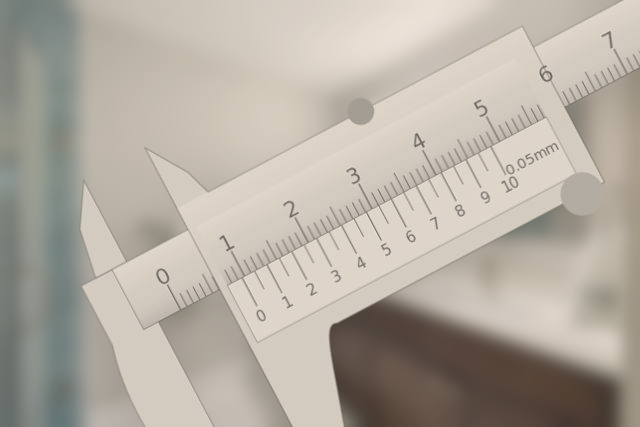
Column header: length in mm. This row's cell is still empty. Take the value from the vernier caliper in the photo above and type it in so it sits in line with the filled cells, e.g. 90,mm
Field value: 9.6,mm
